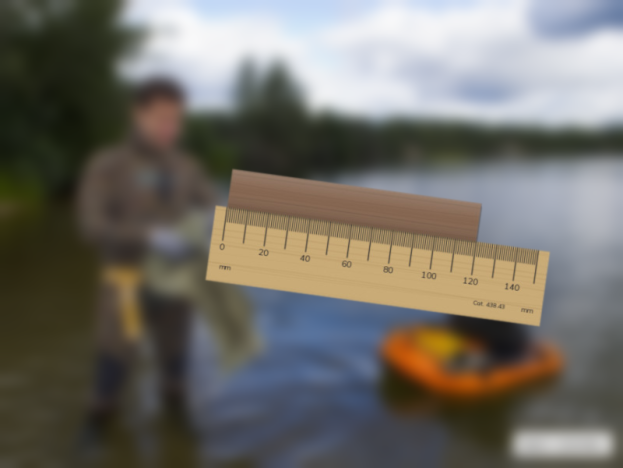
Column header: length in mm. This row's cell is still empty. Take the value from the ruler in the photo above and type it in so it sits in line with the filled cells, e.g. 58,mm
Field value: 120,mm
